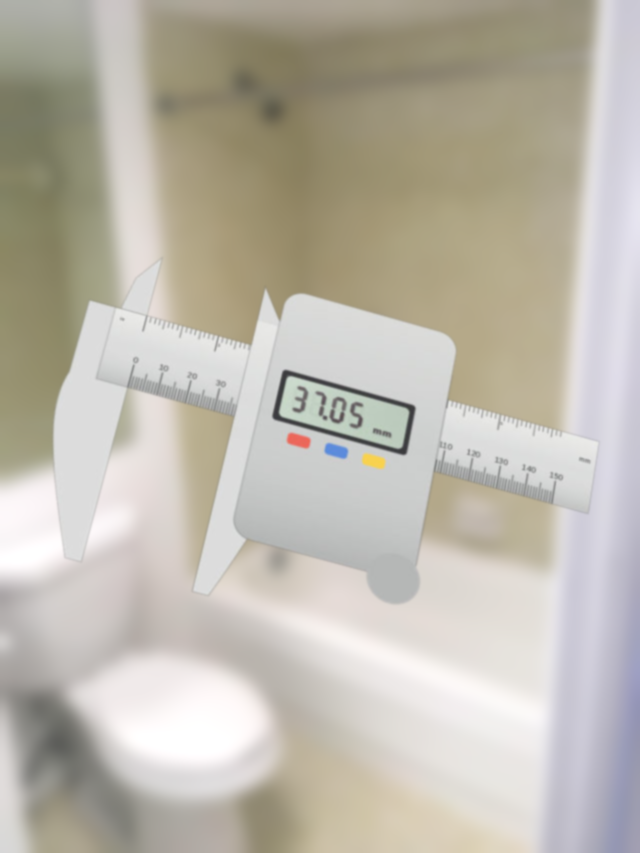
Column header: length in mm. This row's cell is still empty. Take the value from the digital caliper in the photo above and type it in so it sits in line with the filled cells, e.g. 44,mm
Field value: 37.05,mm
